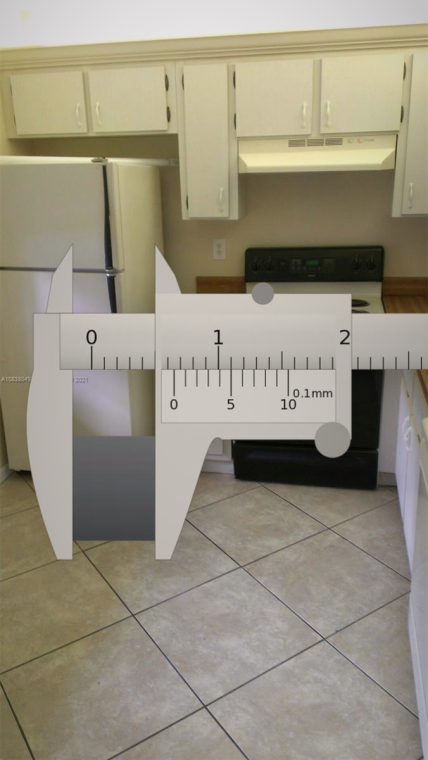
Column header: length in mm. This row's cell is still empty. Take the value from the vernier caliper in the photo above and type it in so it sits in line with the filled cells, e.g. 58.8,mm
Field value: 6.5,mm
